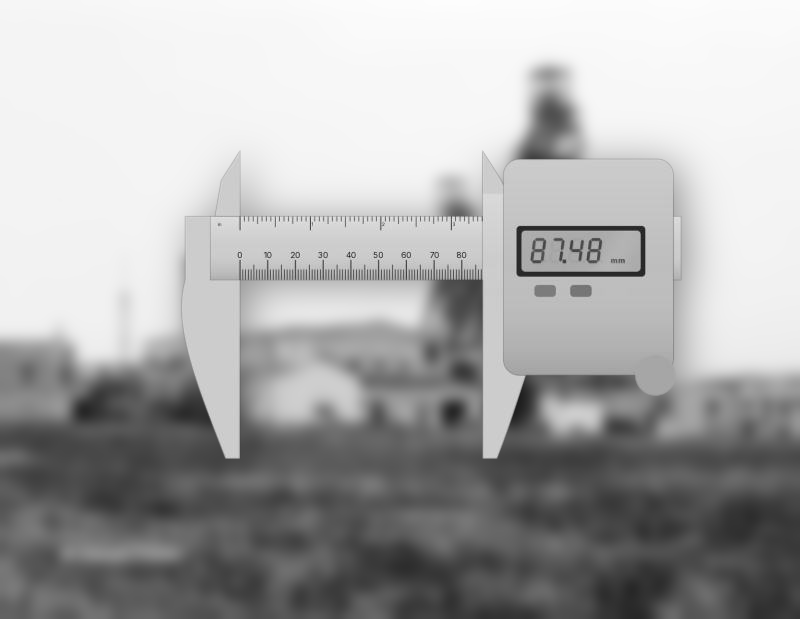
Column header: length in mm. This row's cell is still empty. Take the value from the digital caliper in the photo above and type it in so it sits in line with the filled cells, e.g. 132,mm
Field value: 87.48,mm
